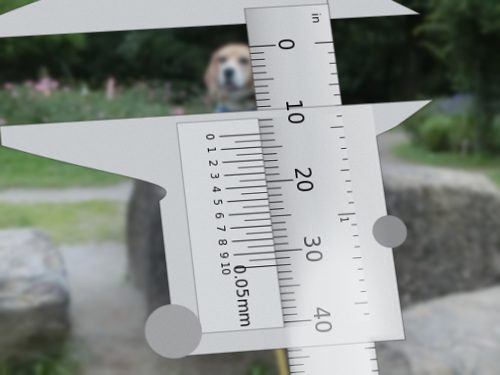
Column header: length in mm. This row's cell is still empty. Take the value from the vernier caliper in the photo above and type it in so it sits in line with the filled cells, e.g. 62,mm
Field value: 13.0,mm
